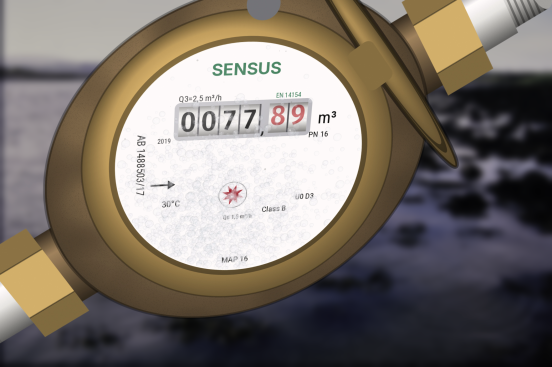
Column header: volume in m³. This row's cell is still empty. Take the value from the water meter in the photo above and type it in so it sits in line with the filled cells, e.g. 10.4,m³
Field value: 77.89,m³
